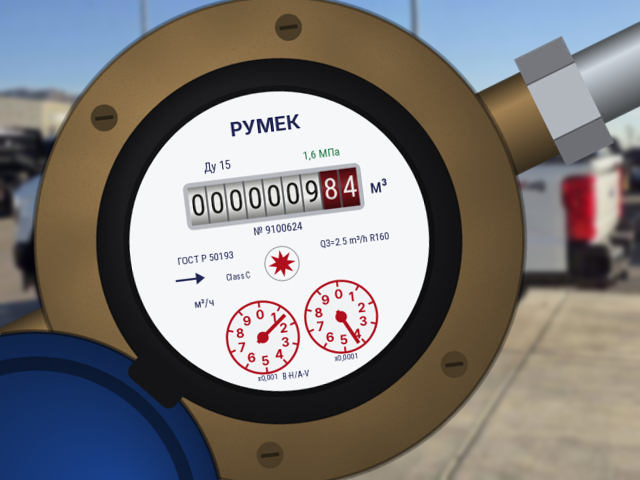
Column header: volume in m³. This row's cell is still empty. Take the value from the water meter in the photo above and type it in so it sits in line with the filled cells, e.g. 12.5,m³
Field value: 9.8414,m³
